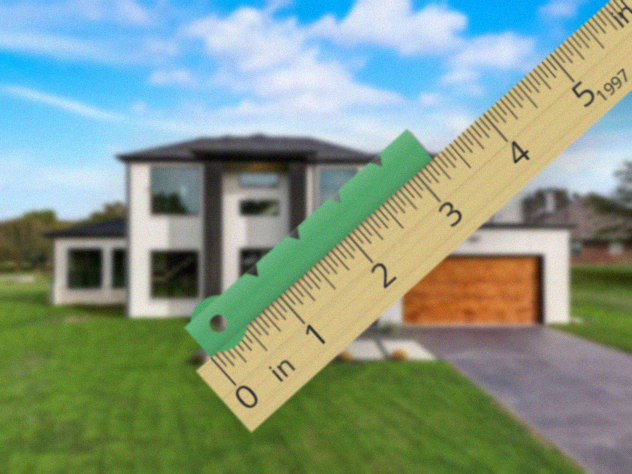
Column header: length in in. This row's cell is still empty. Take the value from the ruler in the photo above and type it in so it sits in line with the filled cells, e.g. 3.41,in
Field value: 3.25,in
